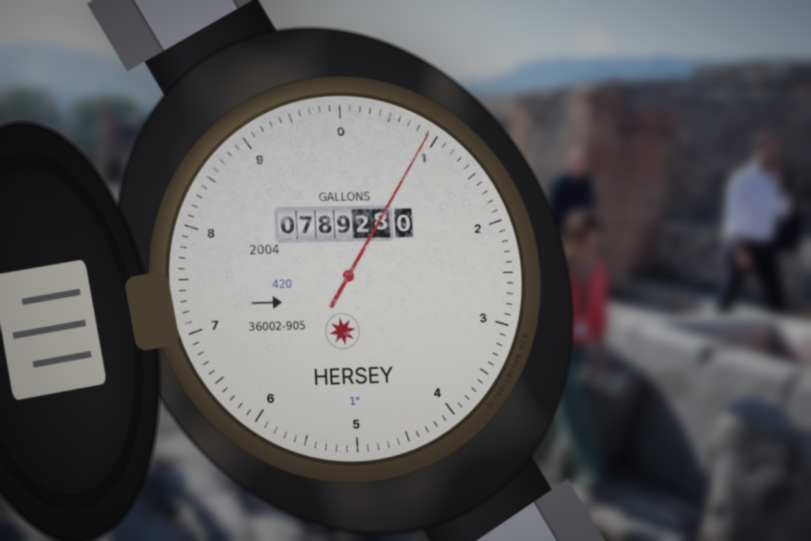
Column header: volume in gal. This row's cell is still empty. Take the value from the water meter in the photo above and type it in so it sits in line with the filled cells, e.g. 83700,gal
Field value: 789280.9,gal
